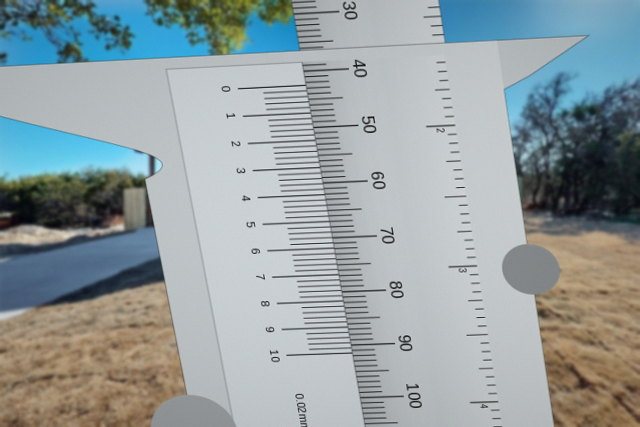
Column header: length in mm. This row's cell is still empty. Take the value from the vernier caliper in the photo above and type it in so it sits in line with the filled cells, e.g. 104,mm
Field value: 42.5,mm
